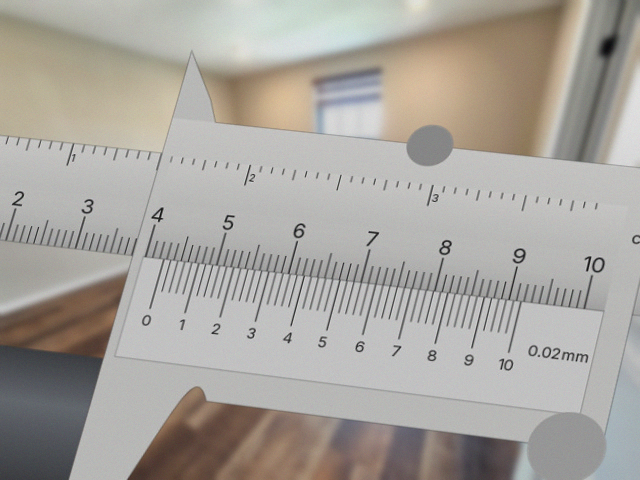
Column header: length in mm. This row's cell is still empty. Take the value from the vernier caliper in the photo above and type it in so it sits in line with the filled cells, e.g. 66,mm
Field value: 42.6,mm
